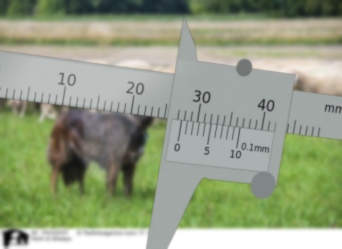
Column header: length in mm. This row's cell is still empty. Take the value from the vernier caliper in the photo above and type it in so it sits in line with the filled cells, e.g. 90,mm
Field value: 27.6,mm
